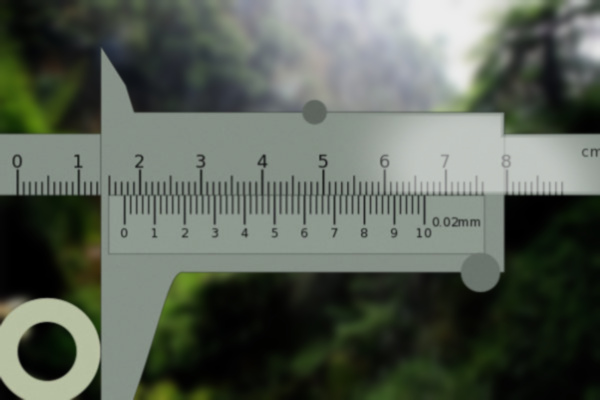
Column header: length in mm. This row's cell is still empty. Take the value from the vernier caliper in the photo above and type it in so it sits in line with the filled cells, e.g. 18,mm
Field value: 17.5,mm
